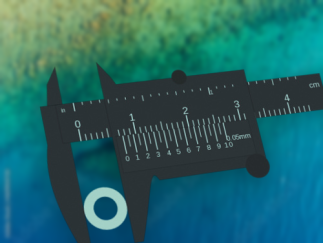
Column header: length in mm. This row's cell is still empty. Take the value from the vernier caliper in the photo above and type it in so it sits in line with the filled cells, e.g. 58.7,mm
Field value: 7.6,mm
